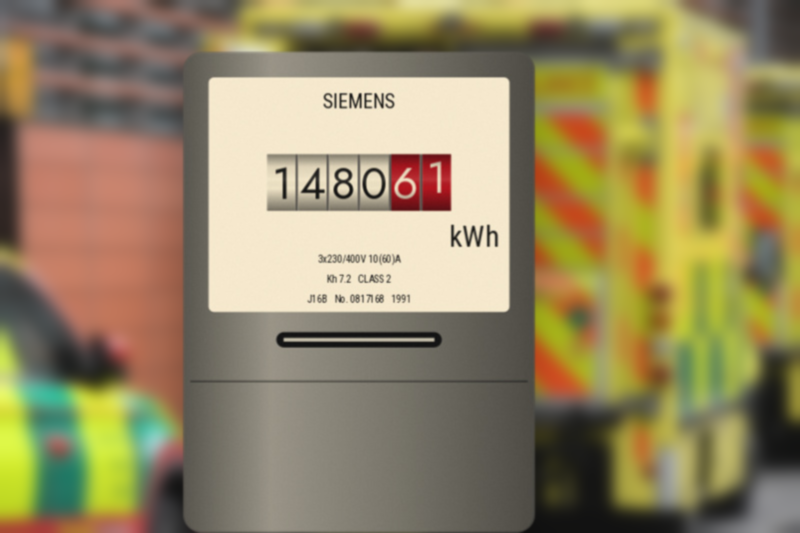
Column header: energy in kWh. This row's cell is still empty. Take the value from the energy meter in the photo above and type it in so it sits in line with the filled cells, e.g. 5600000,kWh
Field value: 1480.61,kWh
